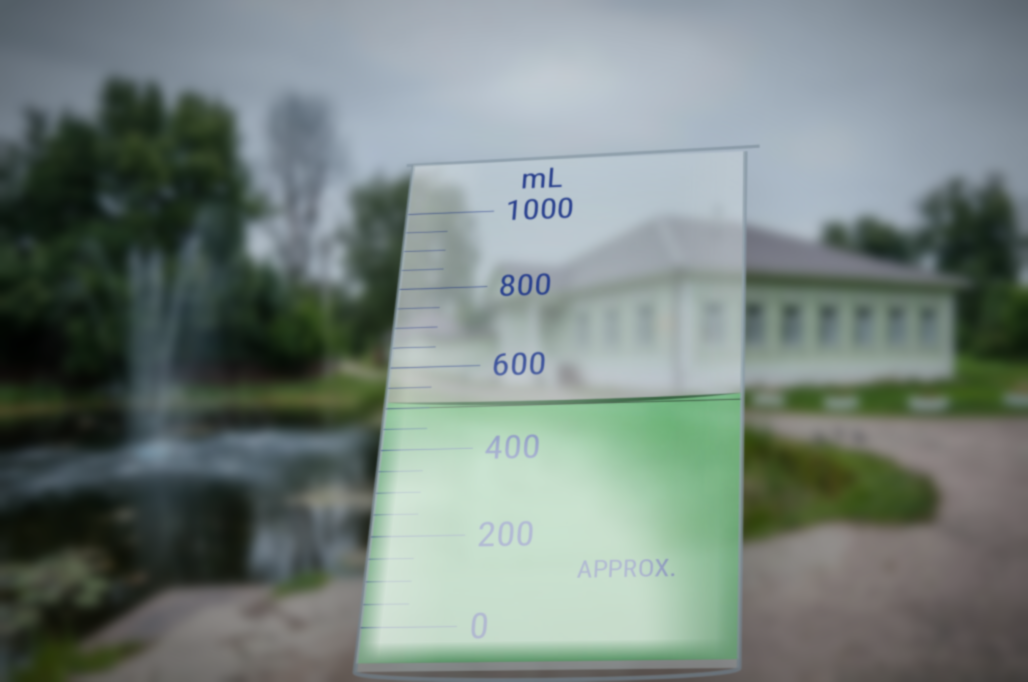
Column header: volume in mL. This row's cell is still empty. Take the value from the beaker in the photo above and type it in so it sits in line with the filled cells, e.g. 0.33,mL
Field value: 500,mL
